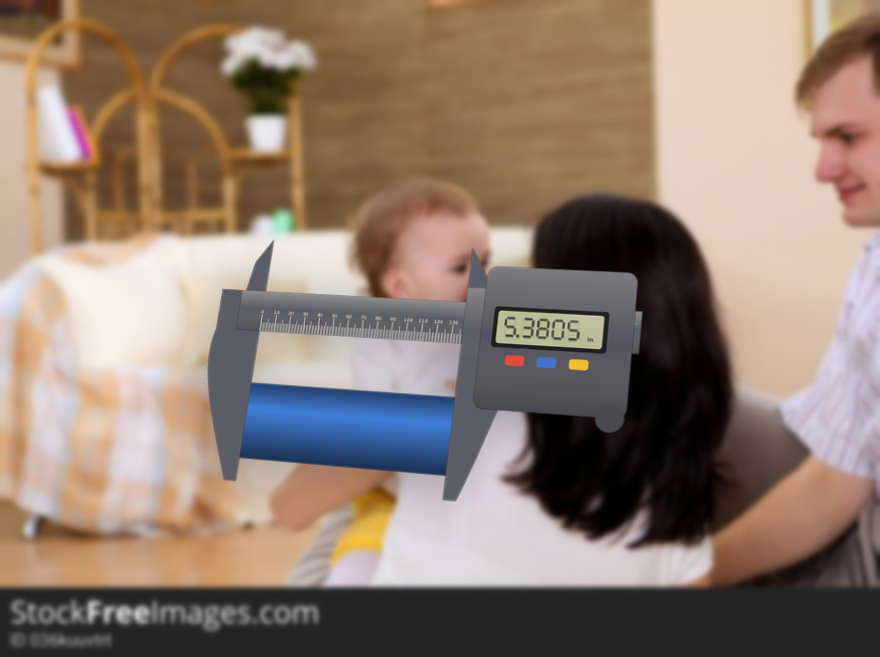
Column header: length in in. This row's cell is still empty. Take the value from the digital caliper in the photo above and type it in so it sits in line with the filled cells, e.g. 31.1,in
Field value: 5.3805,in
